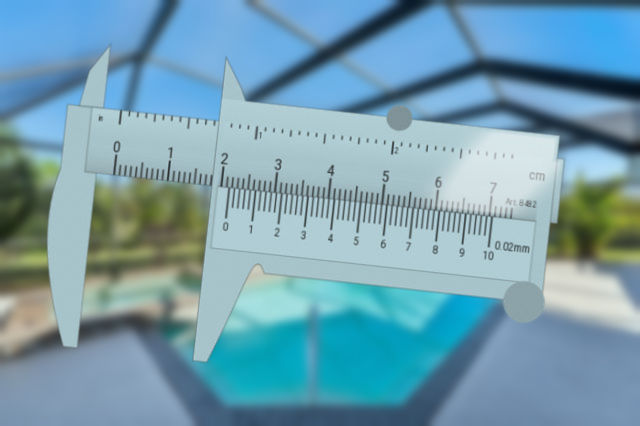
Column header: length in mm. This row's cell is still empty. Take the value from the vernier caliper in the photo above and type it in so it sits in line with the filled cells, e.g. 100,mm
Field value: 21.5,mm
